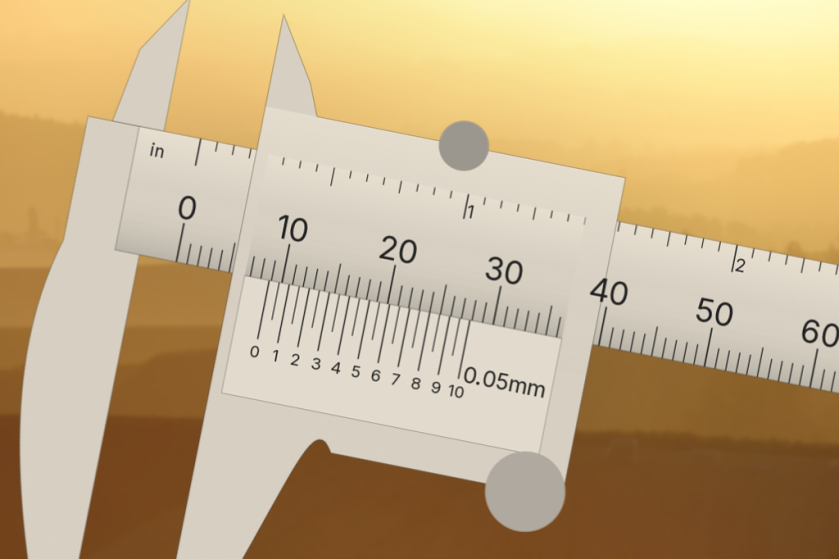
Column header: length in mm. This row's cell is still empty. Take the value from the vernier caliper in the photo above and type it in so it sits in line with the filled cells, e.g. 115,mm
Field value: 8.8,mm
